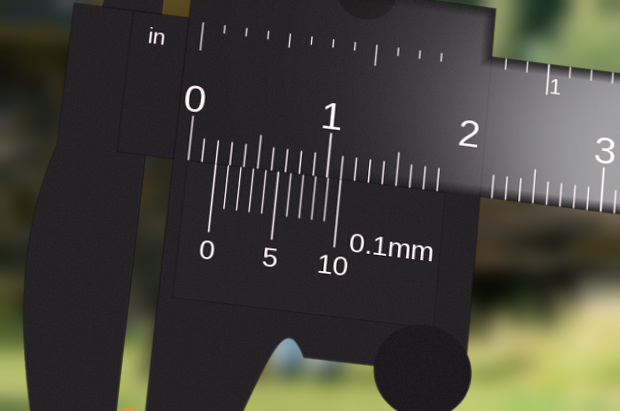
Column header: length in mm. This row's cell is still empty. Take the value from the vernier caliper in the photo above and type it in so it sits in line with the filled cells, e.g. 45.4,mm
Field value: 2.0,mm
